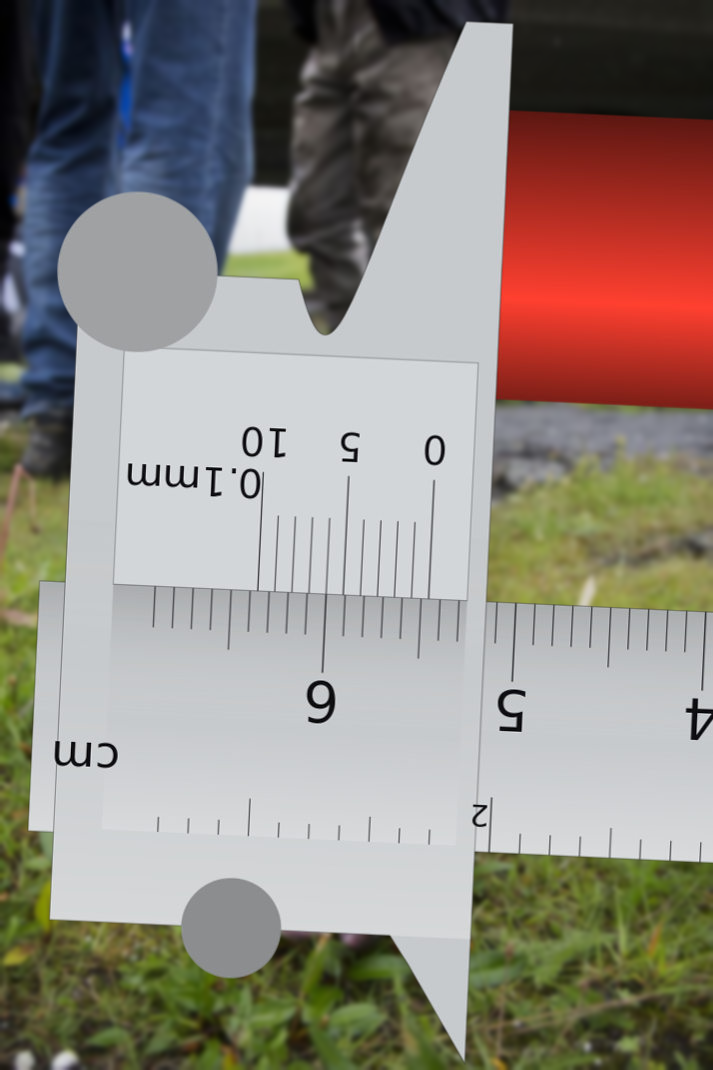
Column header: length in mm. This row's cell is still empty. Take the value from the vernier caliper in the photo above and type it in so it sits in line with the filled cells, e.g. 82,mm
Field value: 54.6,mm
